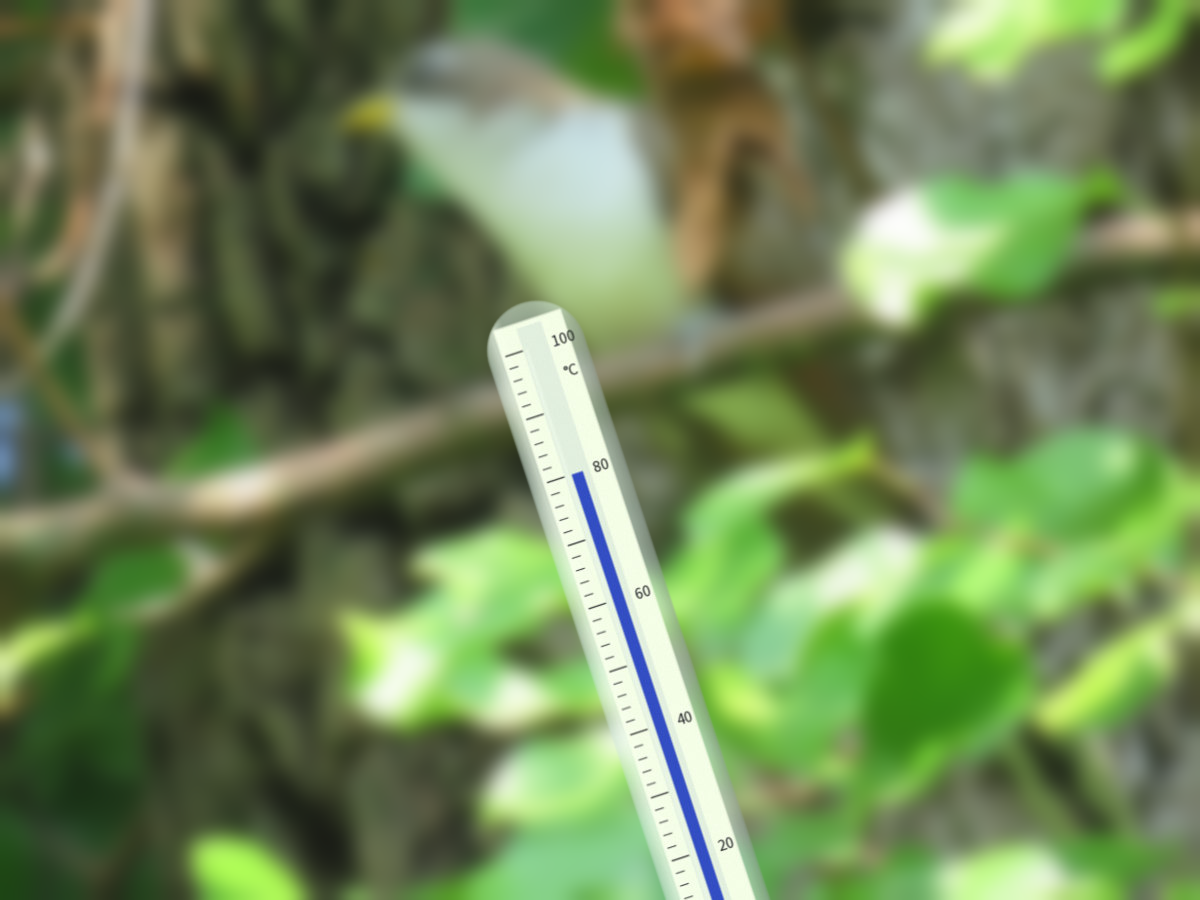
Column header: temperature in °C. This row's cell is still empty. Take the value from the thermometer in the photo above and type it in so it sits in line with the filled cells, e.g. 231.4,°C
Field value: 80,°C
